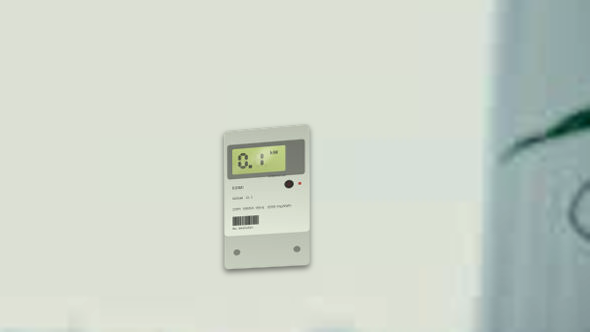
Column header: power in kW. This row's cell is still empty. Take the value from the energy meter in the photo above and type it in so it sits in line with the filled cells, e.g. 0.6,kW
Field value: 0.1,kW
